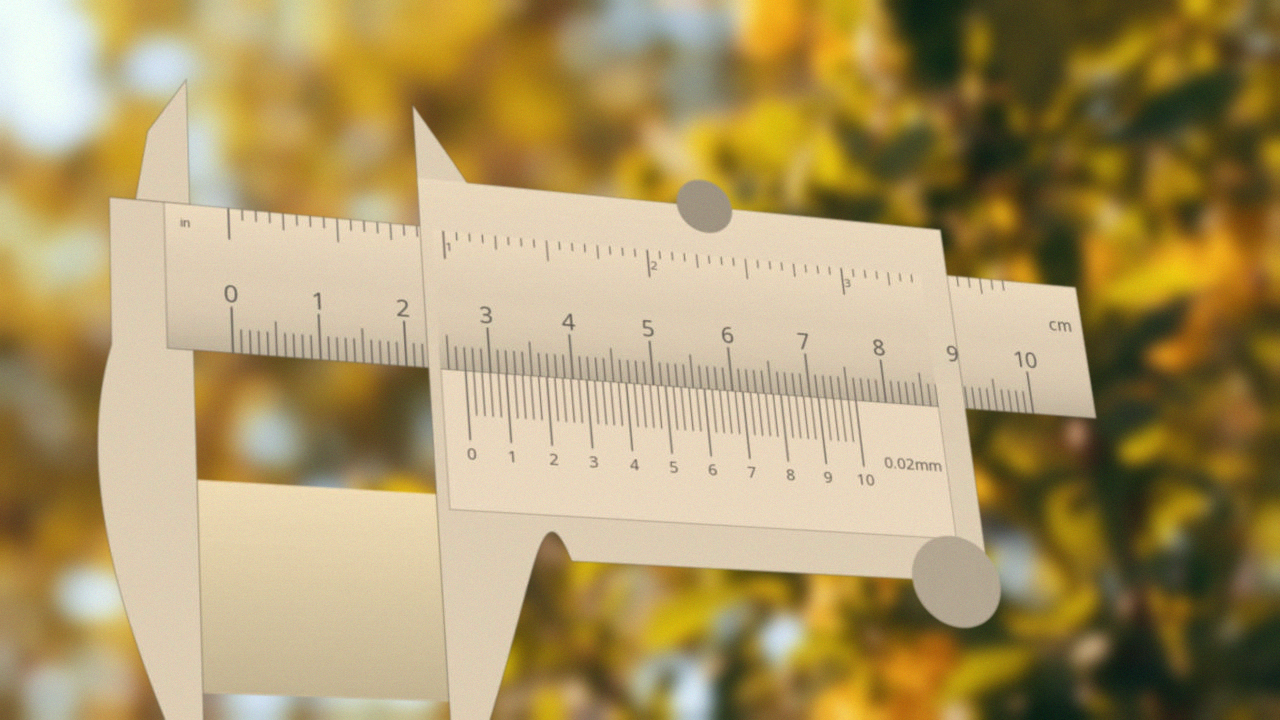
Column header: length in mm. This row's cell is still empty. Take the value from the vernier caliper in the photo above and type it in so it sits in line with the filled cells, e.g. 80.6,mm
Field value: 27.0,mm
